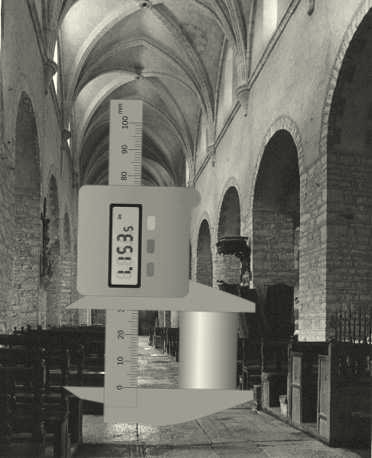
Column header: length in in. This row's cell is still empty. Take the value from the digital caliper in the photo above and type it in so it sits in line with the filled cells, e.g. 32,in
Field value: 1.1535,in
